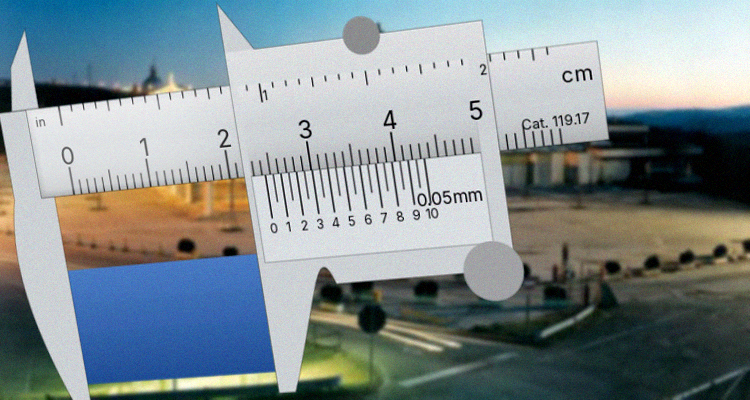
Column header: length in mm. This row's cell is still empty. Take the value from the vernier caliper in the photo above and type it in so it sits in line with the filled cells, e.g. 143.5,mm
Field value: 24.4,mm
